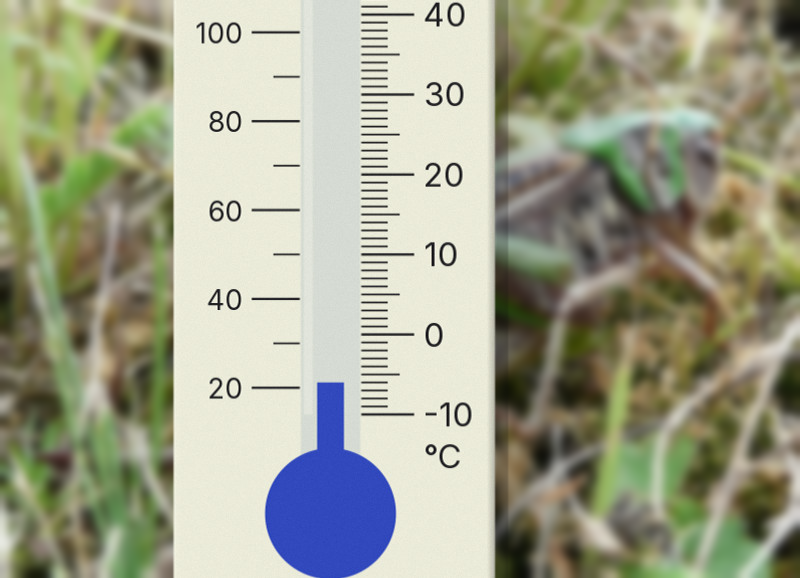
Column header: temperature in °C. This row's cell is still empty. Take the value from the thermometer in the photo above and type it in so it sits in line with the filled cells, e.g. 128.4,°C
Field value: -6,°C
